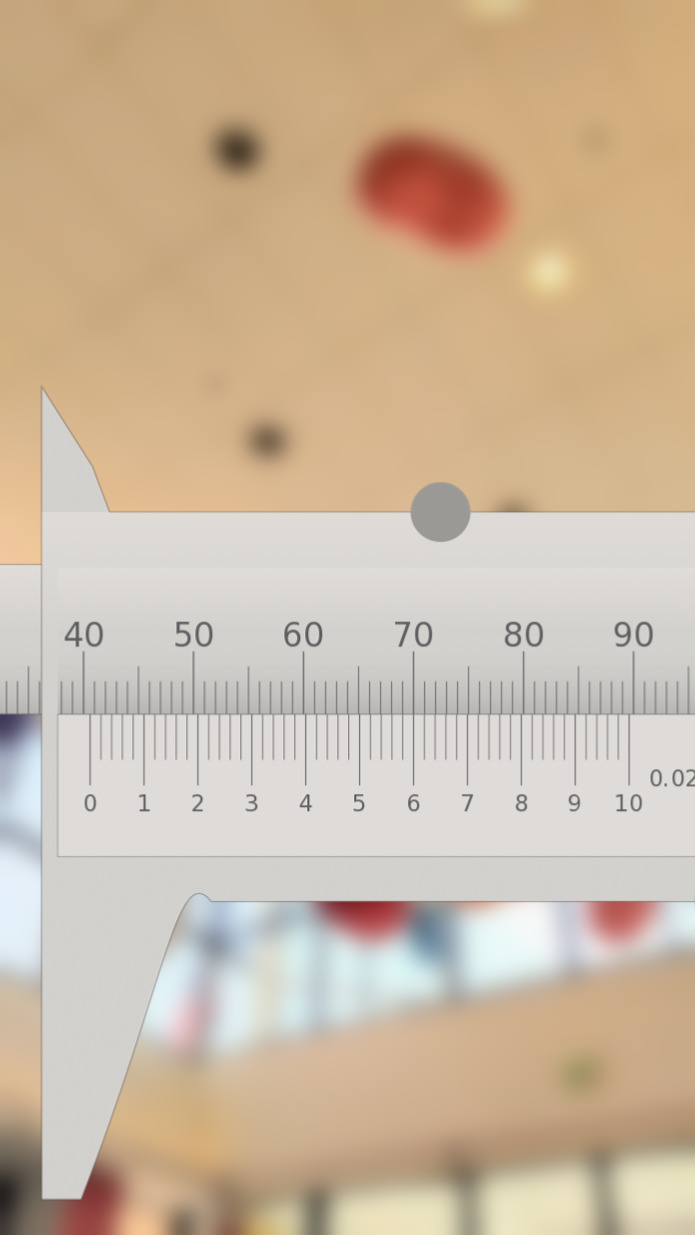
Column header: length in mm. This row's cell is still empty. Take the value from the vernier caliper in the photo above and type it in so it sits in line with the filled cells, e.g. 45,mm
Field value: 40.6,mm
